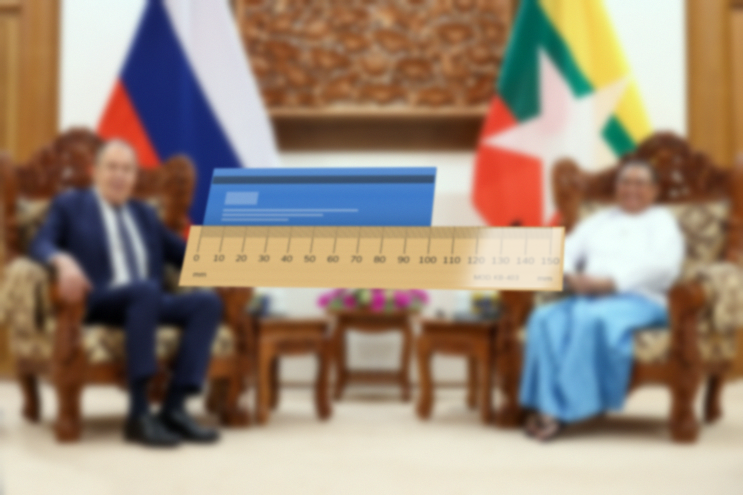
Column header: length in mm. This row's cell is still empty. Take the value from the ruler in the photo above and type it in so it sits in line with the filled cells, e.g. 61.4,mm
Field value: 100,mm
